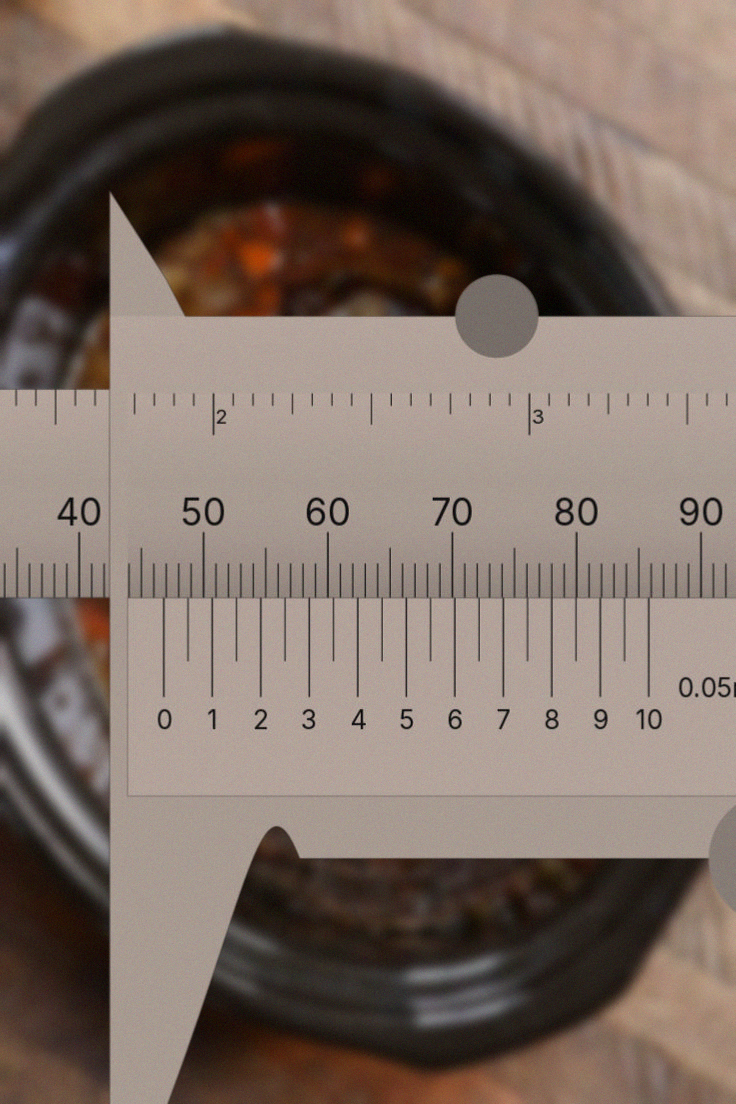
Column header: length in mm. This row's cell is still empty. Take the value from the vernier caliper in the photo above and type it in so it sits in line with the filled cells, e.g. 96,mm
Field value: 46.8,mm
